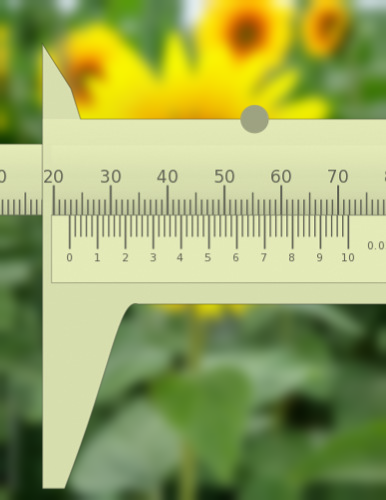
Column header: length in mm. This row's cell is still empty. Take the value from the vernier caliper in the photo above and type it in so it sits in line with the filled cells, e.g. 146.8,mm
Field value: 22.8,mm
